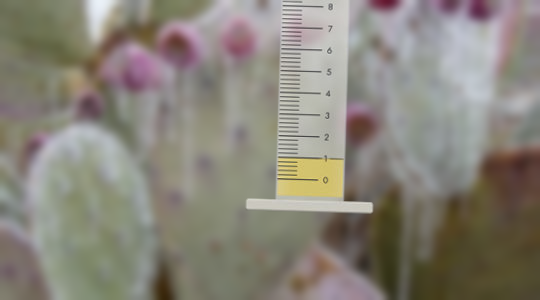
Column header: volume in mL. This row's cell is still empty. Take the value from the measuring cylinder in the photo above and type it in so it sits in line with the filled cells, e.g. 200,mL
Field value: 1,mL
